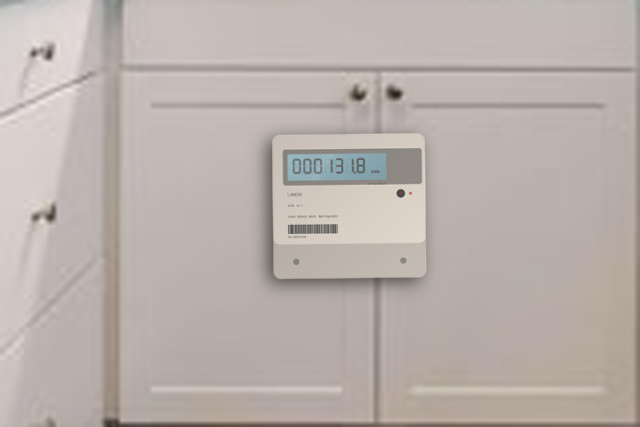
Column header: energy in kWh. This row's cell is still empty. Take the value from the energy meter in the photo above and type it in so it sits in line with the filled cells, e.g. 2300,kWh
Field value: 131.8,kWh
